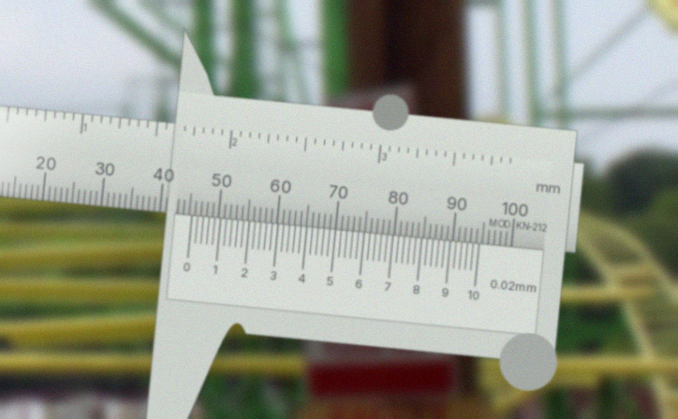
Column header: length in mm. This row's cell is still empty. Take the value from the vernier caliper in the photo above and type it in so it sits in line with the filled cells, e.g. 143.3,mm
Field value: 45.5,mm
